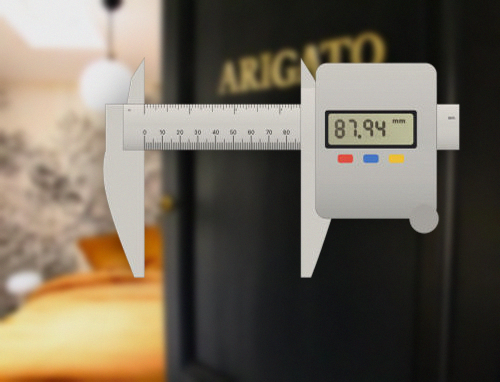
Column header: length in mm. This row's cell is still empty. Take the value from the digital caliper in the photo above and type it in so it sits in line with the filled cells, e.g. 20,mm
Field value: 87.94,mm
